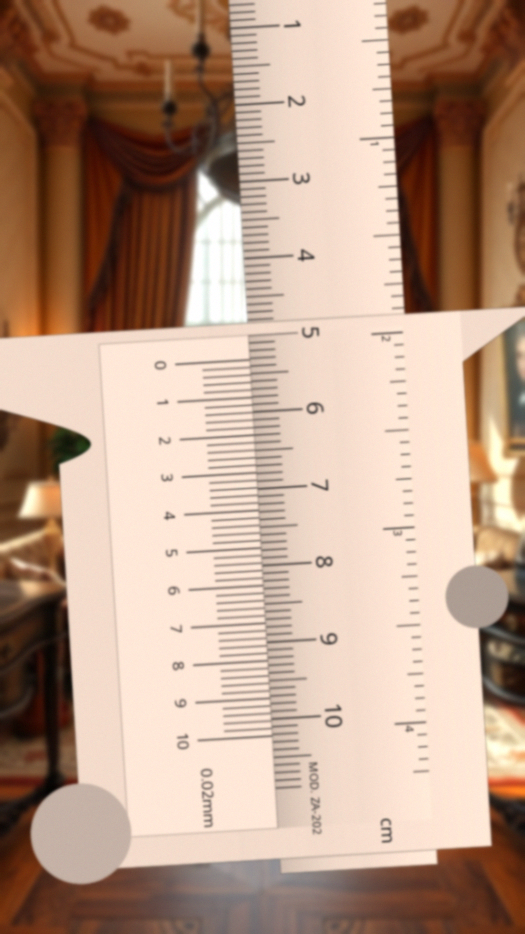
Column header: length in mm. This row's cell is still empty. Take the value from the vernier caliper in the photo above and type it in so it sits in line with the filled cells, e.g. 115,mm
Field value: 53.2,mm
